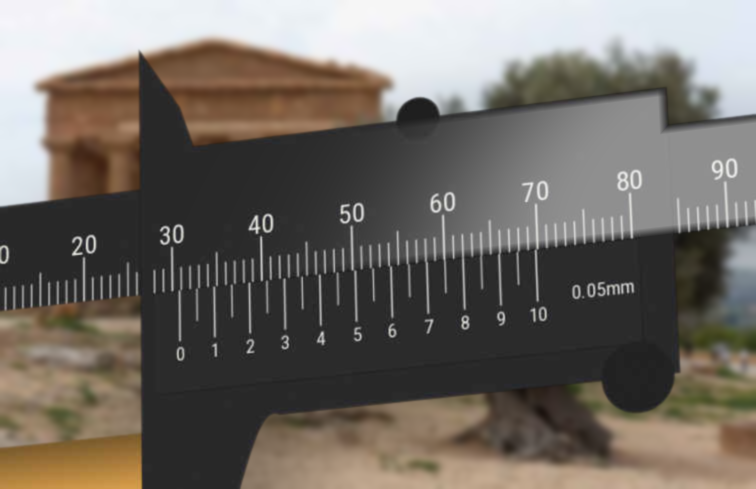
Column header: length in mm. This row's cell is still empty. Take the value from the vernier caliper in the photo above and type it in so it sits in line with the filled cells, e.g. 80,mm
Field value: 30.8,mm
